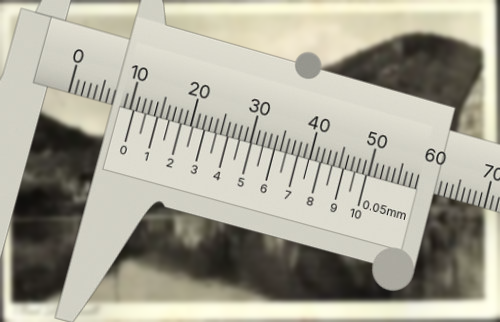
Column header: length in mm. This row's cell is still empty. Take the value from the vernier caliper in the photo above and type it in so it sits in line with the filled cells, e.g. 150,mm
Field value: 10.6,mm
